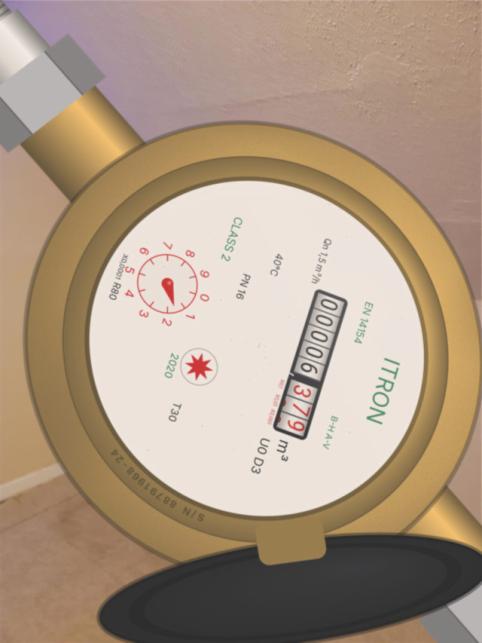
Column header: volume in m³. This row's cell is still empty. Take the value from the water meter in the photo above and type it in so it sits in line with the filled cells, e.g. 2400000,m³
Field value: 6.3791,m³
